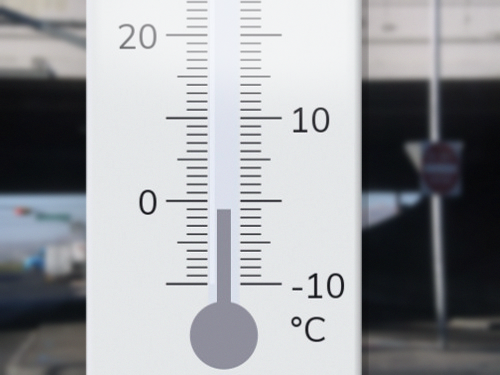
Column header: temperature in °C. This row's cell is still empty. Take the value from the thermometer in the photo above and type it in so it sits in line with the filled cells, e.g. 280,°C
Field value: -1,°C
